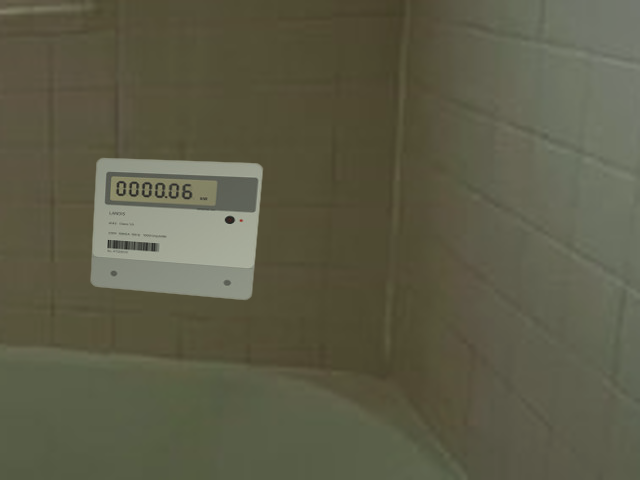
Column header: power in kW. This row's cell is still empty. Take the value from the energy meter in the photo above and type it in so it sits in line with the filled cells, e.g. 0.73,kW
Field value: 0.06,kW
